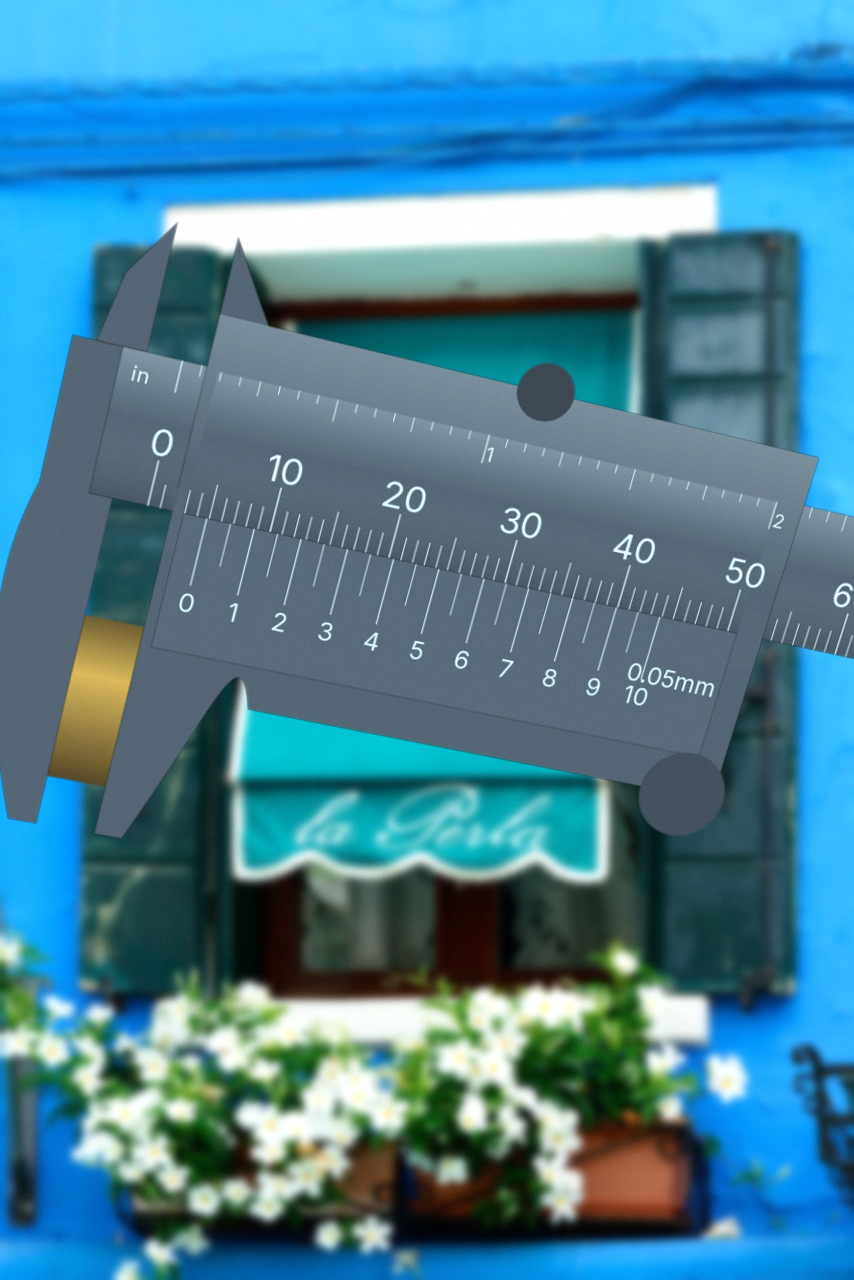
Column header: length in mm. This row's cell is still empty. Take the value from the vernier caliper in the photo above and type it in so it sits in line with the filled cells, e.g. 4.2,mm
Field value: 4.8,mm
